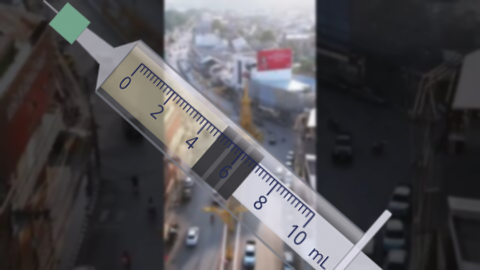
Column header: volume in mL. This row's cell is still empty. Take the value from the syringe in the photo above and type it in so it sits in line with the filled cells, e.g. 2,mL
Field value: 4.8,mL
